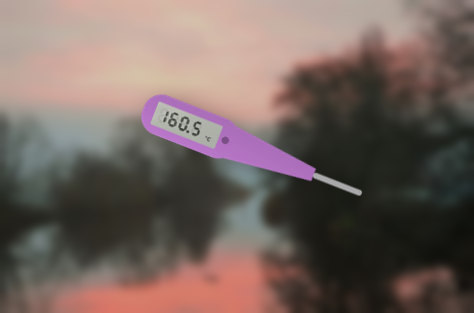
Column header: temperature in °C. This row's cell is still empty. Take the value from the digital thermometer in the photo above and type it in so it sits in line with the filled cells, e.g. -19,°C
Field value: 160.5,°C
